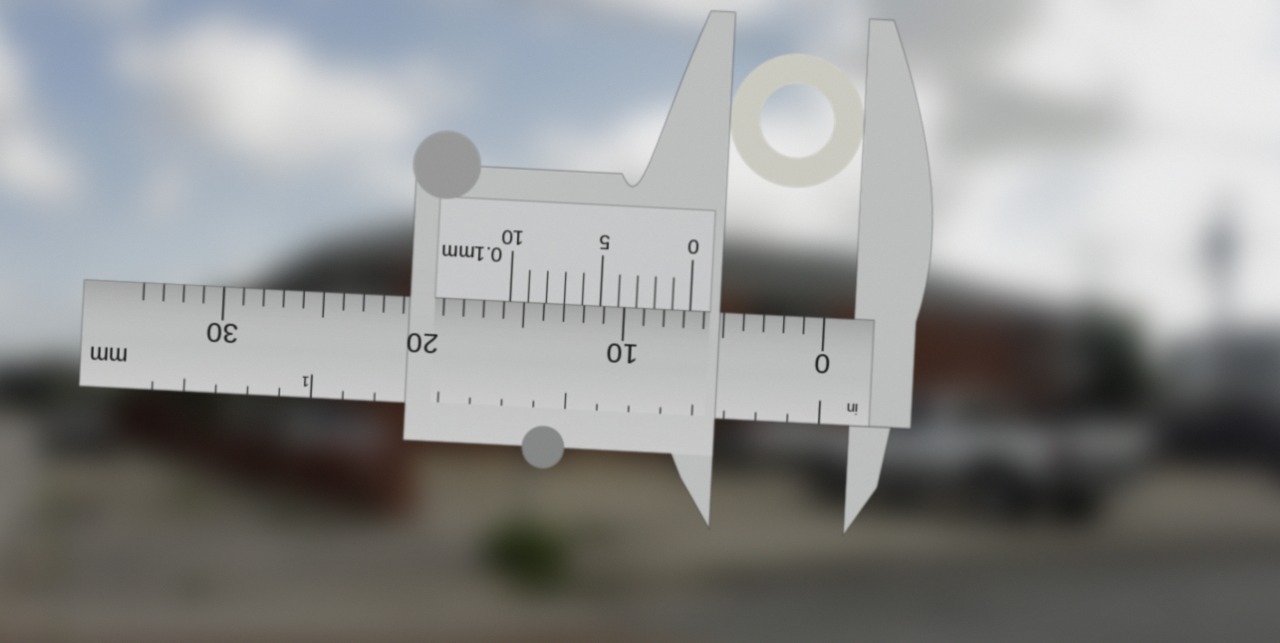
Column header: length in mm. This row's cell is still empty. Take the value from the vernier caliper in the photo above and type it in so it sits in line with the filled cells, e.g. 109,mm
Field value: 6.7,mm
